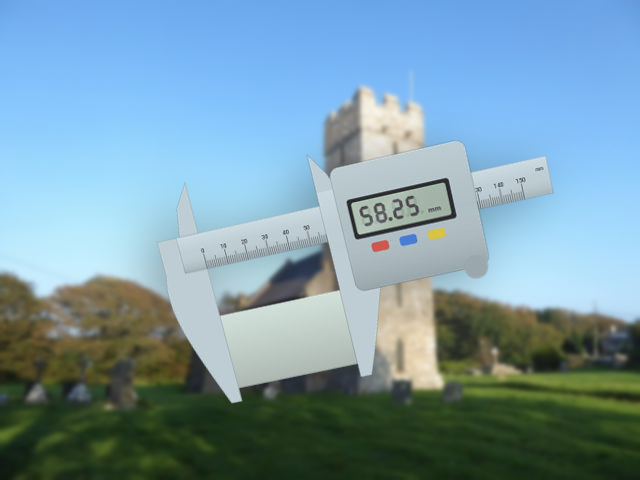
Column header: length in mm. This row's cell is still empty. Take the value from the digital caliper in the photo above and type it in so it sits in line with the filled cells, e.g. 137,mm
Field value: 58.25,mm
